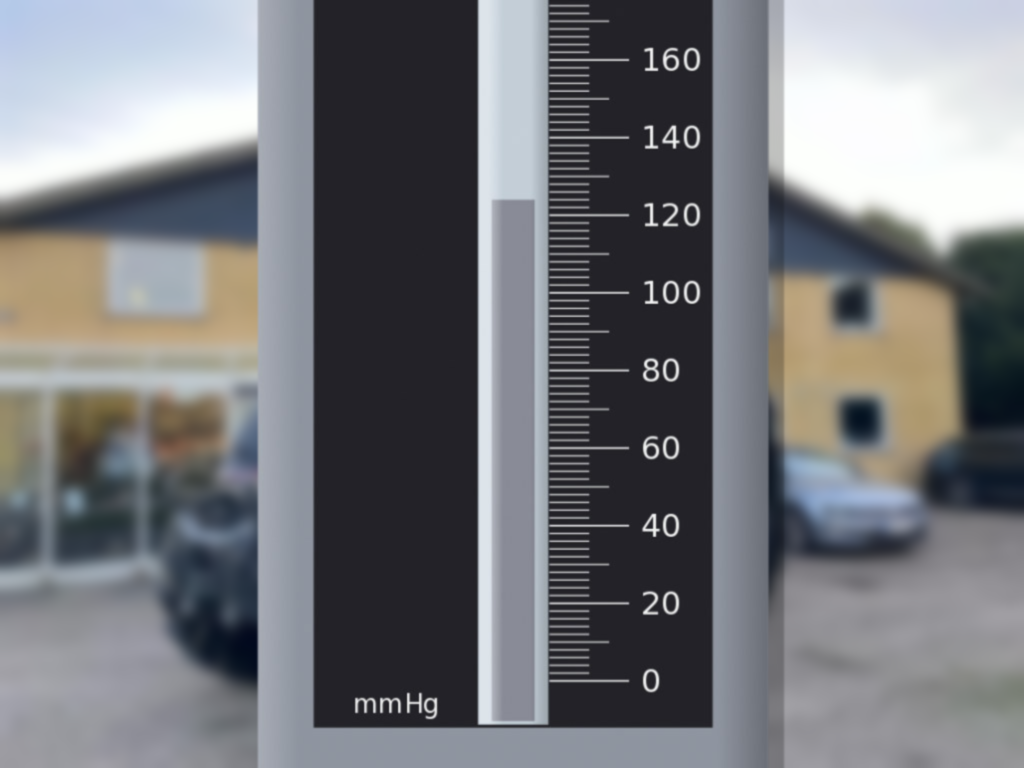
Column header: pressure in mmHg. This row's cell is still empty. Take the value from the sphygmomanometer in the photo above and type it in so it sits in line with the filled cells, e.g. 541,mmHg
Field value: 124,mmHg
